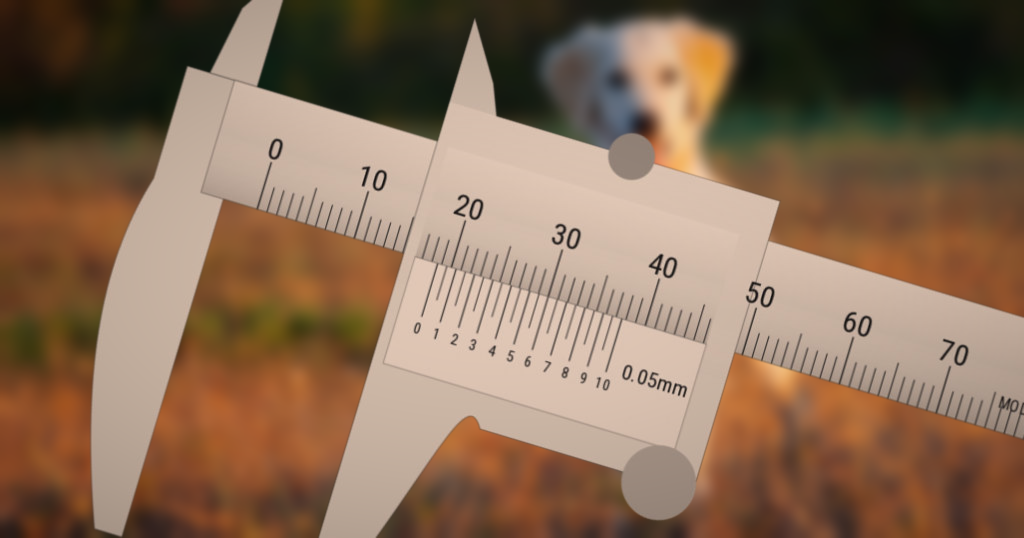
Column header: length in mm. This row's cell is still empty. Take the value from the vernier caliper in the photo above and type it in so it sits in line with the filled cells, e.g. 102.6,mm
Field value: 18.6,mm
